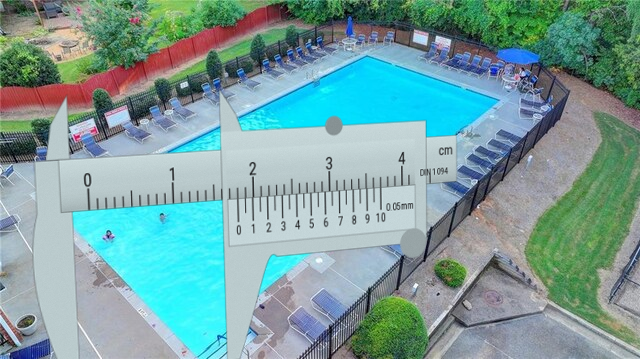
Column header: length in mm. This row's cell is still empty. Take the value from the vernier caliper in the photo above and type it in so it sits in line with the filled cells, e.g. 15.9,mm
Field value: 18.0,mm
